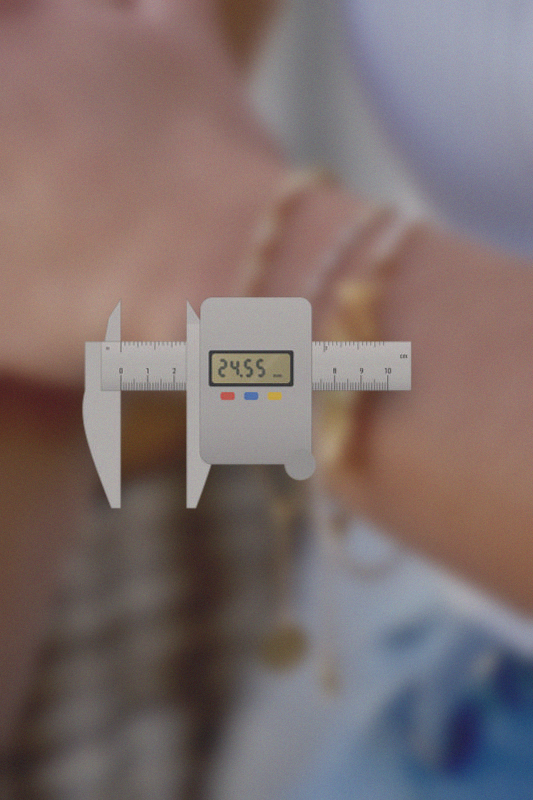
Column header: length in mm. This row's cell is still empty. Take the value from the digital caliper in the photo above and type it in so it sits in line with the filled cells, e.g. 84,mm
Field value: 24.55,mm
